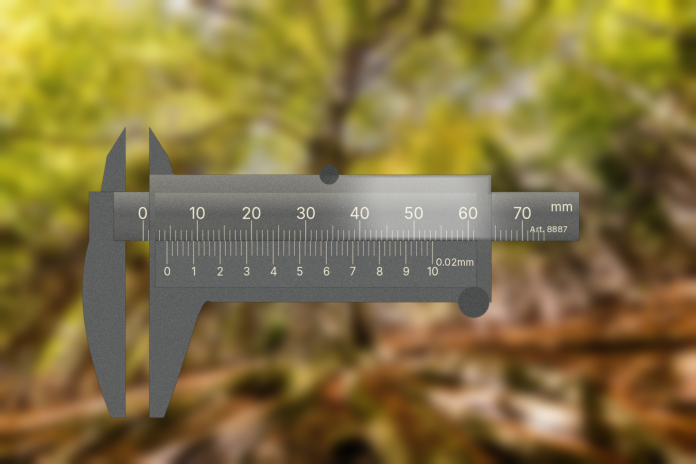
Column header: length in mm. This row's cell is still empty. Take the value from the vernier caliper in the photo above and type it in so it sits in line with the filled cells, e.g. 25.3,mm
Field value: 4.4,mm
